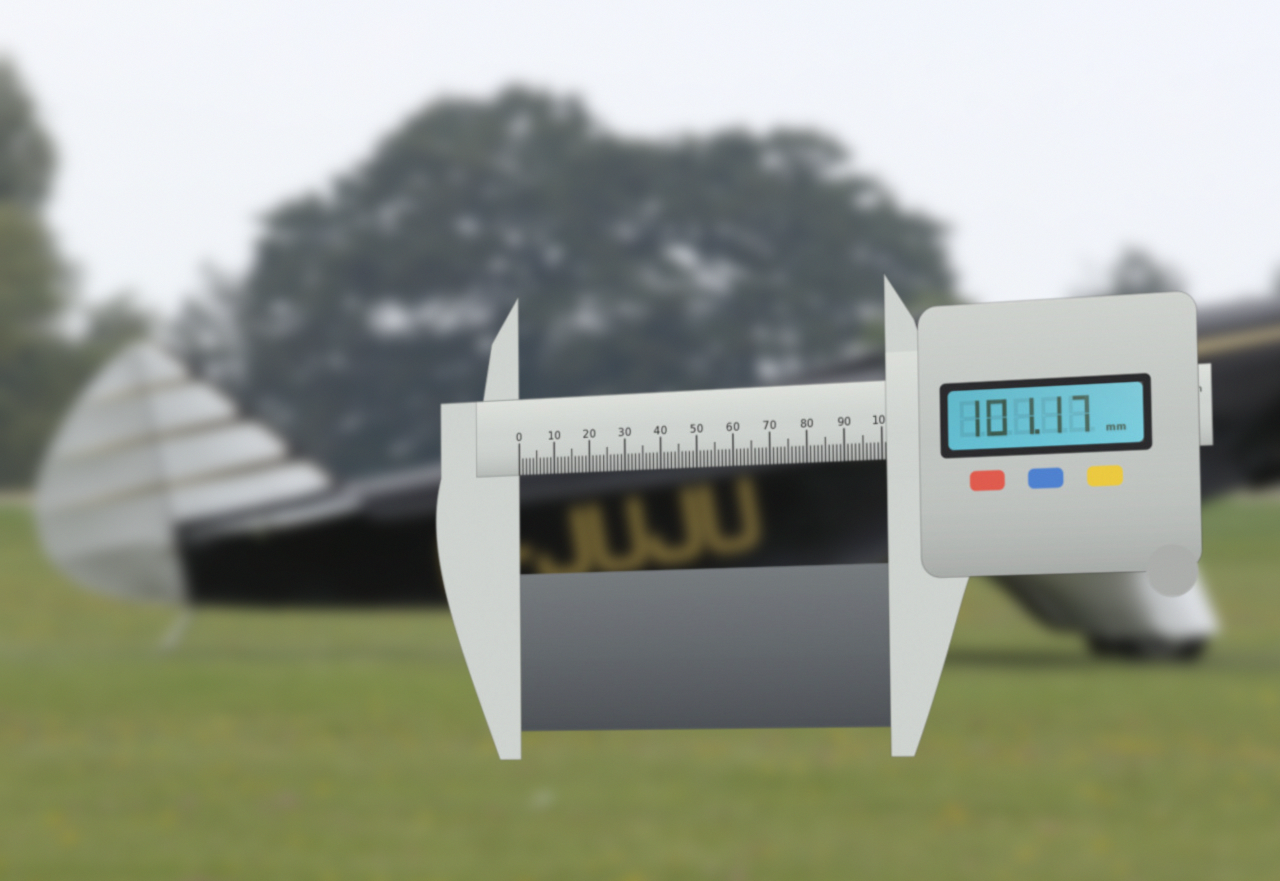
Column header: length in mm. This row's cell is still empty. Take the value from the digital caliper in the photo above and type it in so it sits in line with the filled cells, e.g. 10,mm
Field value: 101.17,mm
